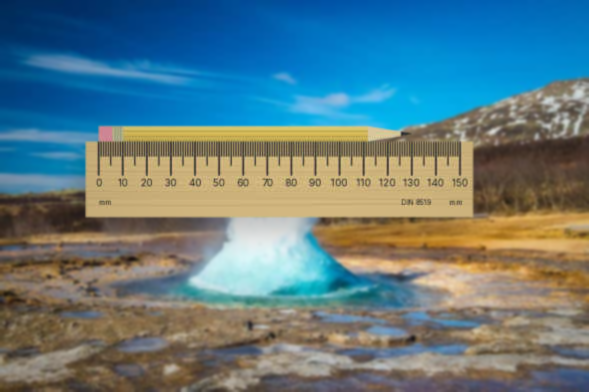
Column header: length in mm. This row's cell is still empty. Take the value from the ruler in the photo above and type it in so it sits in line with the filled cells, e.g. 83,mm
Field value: 130,mm
